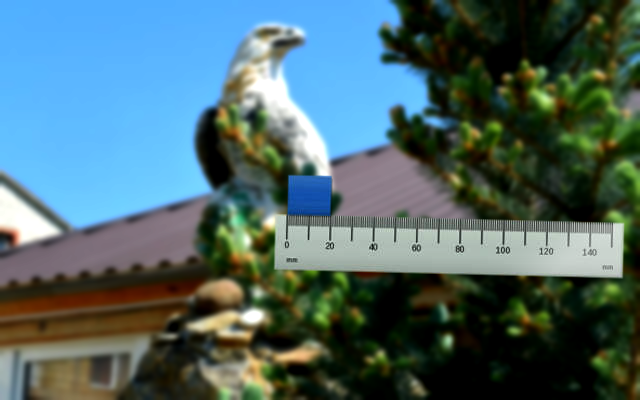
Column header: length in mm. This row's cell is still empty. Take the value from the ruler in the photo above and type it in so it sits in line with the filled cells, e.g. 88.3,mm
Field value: 20,mm
